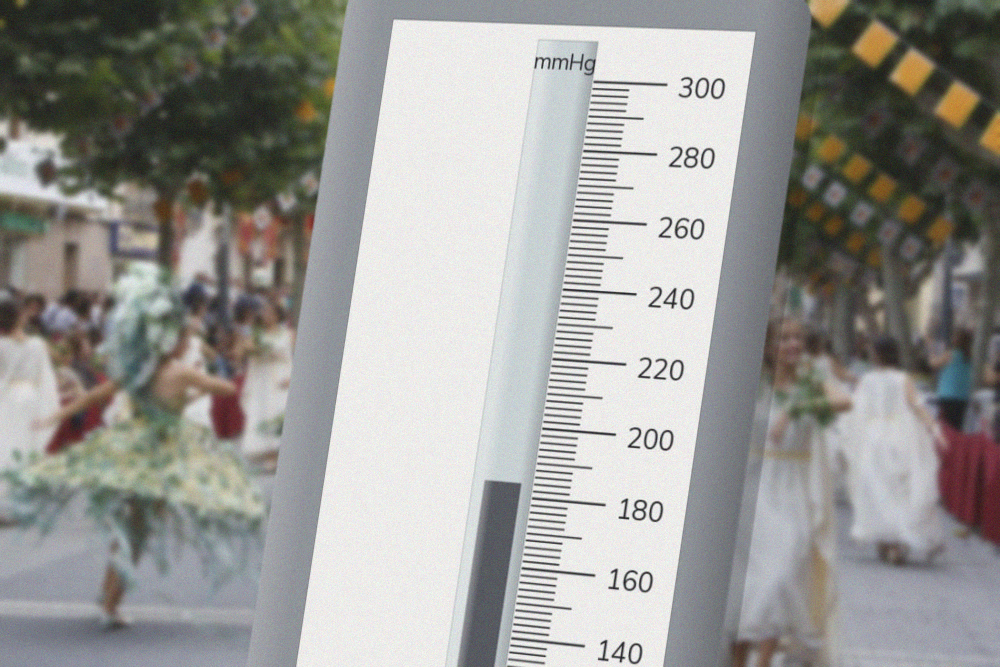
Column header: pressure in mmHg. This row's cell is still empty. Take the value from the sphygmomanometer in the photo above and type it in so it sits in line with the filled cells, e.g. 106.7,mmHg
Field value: 184,mmHg
